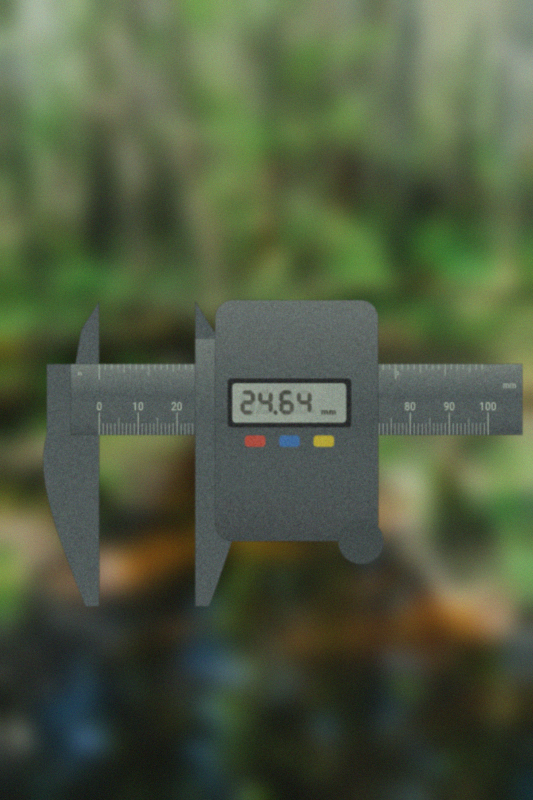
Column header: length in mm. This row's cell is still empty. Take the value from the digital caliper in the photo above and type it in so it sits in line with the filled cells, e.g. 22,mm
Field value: 24.64,mm
